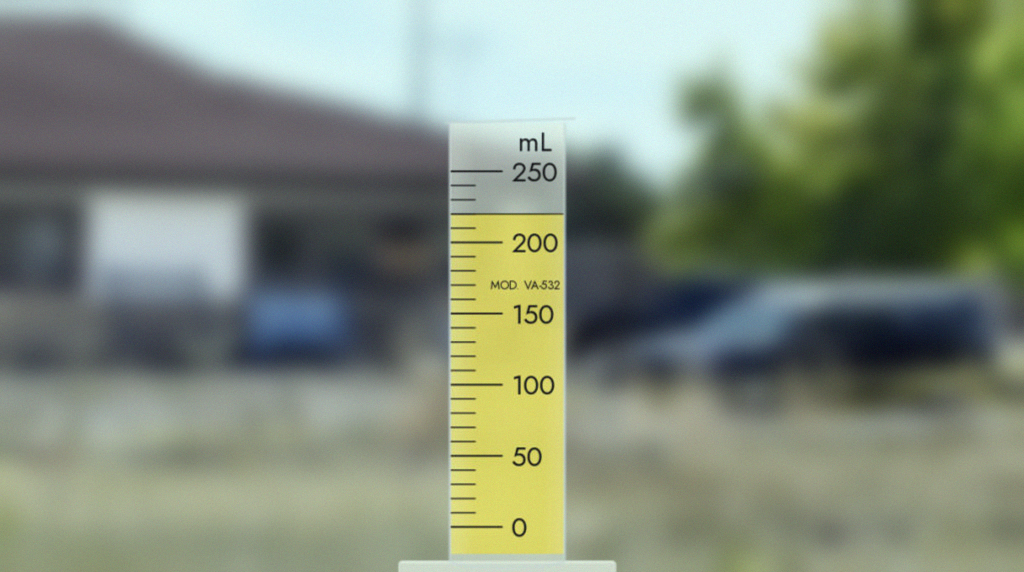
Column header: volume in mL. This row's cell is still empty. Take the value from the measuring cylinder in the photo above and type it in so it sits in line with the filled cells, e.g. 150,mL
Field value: 220,mL
